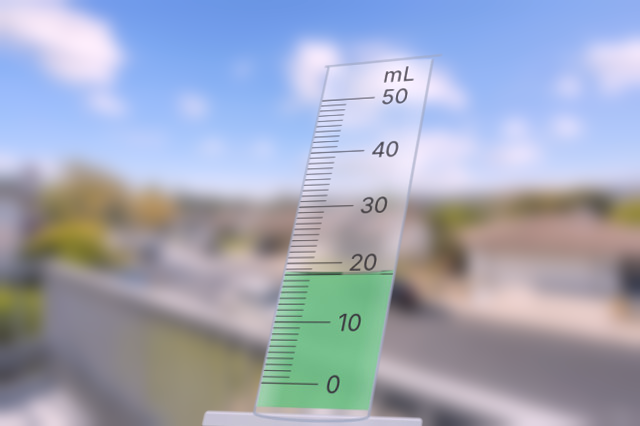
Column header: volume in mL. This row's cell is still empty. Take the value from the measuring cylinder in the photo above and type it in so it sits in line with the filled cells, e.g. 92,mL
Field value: 18,mL
